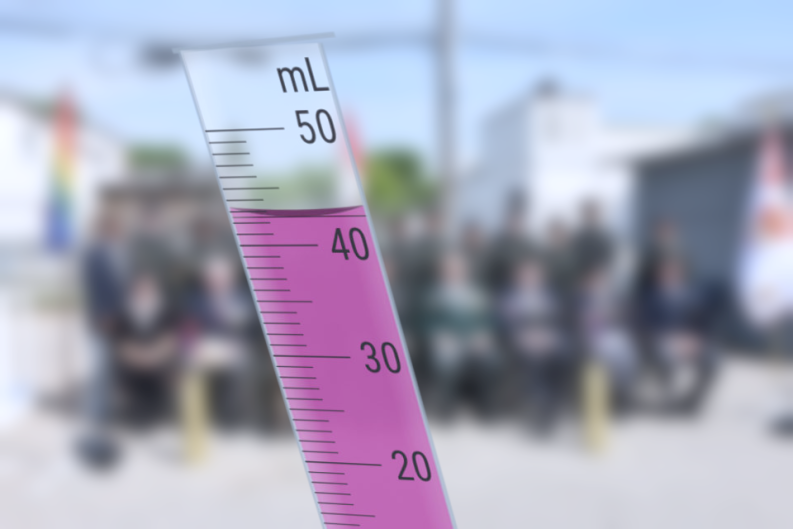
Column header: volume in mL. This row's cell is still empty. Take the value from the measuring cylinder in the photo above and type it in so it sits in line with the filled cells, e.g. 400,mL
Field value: 42.5,mL
